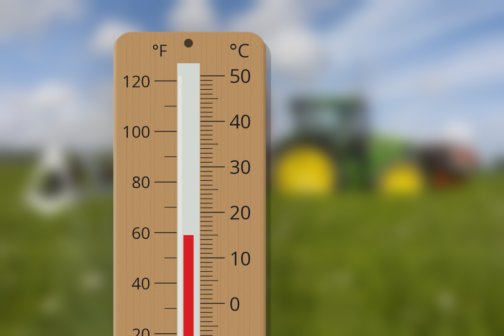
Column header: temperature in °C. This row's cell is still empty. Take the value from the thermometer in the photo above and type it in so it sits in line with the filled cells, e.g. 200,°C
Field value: 15,°C
